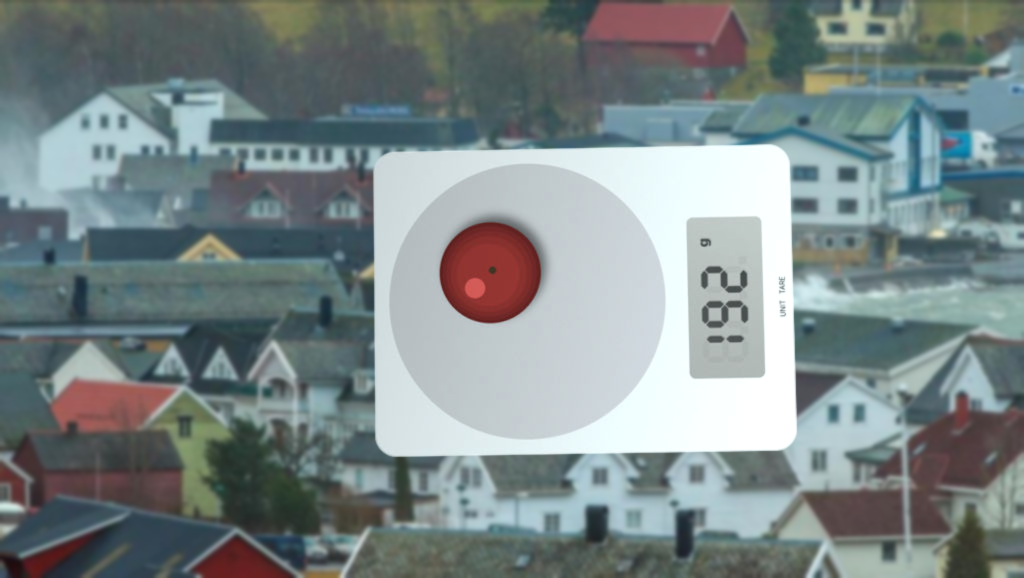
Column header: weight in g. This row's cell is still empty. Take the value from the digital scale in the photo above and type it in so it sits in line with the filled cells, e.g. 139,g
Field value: 192,g
